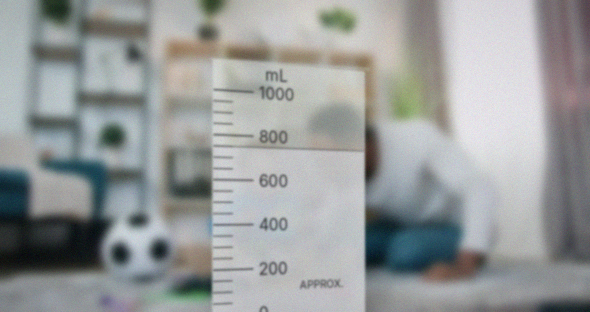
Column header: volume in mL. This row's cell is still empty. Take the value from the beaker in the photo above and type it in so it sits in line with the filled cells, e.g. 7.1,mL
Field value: 750,mL
